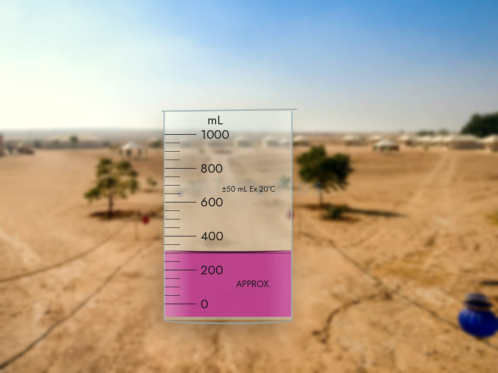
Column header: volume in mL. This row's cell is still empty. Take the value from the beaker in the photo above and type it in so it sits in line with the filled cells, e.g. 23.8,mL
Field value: 300,mL
